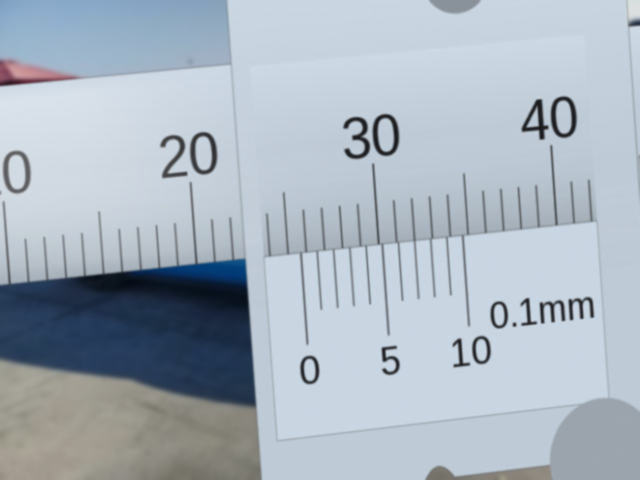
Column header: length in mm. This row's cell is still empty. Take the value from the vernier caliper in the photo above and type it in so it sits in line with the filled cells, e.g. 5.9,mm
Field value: 25.7,mm
